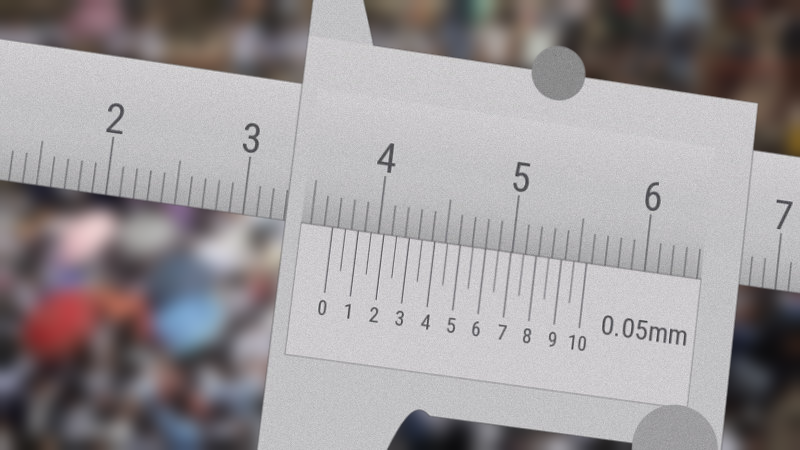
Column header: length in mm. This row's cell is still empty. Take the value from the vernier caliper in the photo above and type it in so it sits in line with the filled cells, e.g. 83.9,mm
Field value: 36.6,mm
